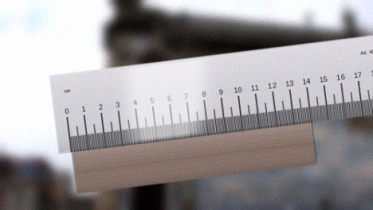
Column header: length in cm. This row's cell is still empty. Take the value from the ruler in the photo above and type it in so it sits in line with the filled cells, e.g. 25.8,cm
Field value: 14,cm
